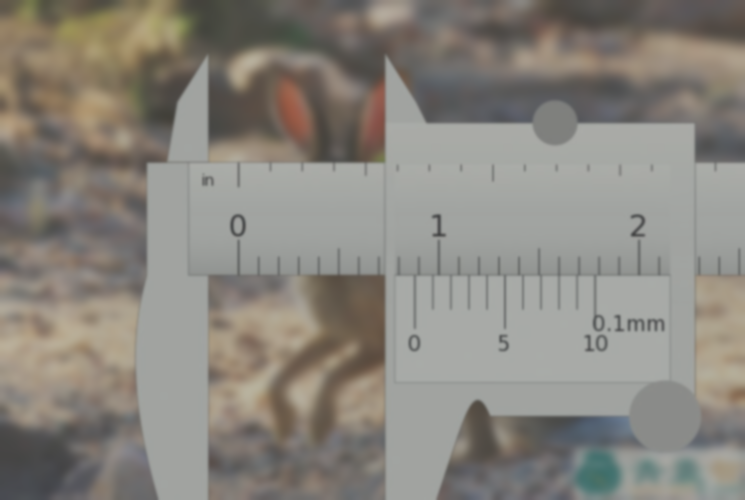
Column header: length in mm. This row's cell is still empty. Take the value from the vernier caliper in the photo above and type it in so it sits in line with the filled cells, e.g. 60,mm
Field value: 8.8,mm
